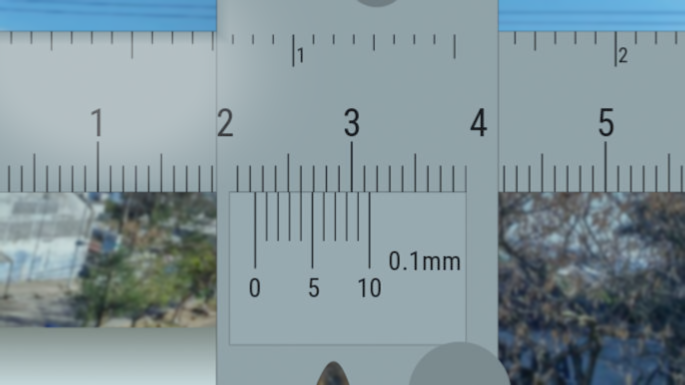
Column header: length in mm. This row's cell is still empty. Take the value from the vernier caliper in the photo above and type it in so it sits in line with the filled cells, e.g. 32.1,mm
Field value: 22.4,mm
